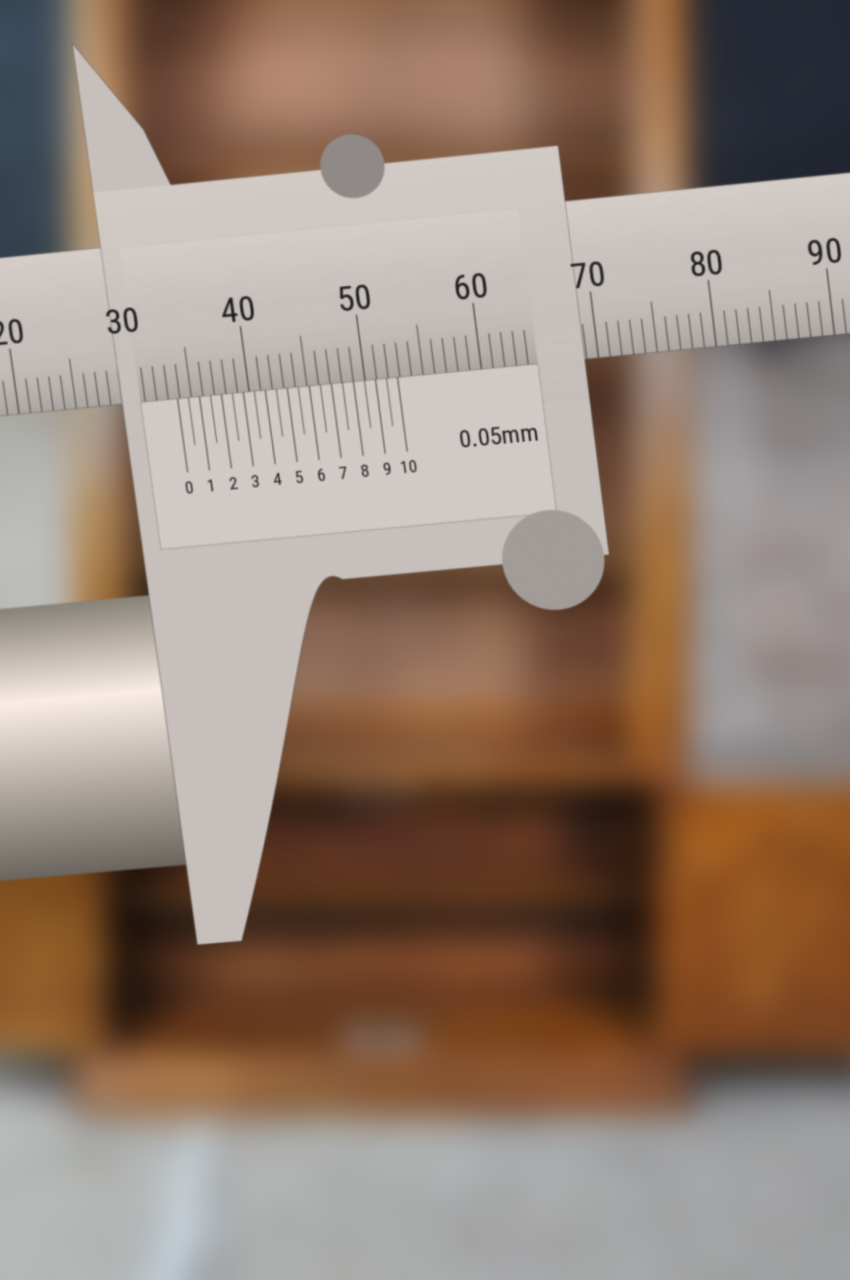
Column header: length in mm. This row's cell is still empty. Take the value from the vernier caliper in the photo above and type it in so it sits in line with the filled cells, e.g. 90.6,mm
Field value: 33.8,mm
